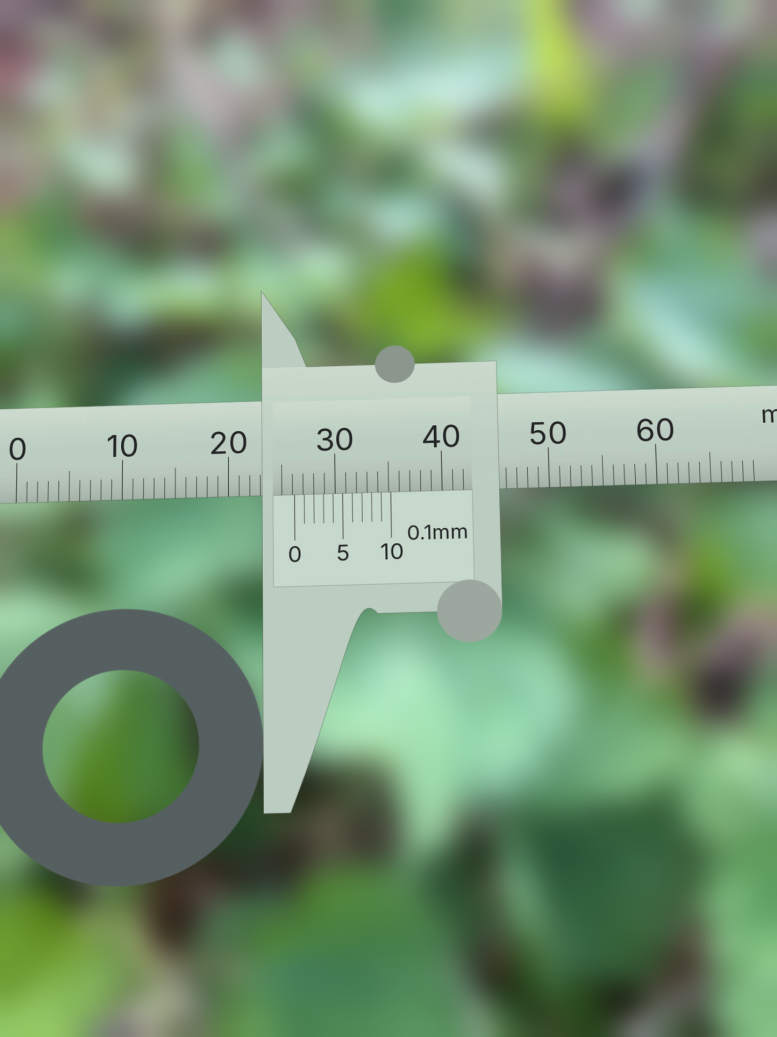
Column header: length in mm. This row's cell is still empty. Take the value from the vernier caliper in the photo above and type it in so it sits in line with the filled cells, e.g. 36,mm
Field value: 26.2,mm
